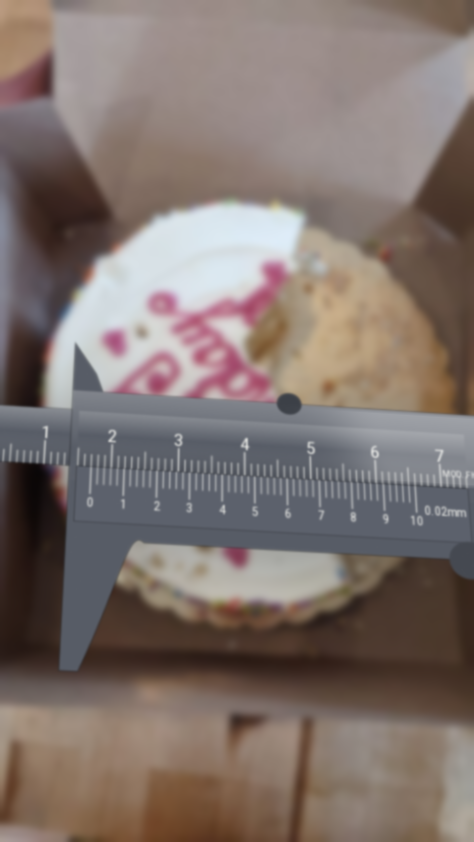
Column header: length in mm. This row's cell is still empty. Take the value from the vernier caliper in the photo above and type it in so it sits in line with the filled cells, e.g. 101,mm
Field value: 17.0,mm
